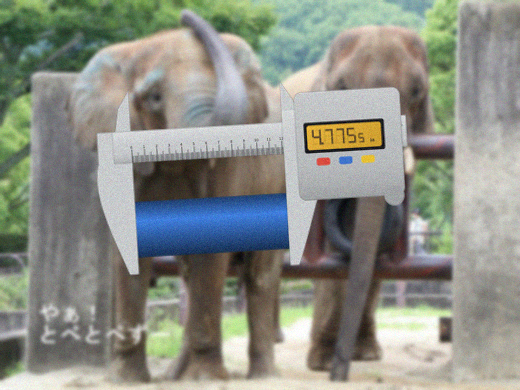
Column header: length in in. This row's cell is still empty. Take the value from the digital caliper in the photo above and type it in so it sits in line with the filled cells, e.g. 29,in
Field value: 4.7755,in
